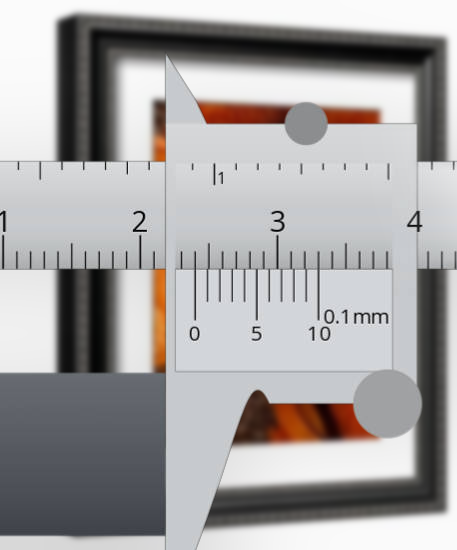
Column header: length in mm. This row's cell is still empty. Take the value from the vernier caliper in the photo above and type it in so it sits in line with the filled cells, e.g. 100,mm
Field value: 24.0,mm
